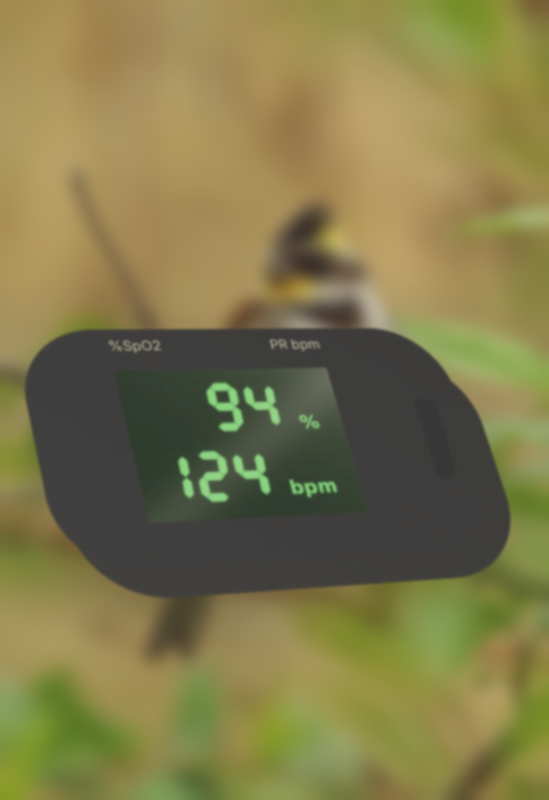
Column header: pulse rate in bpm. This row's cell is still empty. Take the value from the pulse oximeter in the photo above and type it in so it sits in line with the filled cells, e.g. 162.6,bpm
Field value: 124,bpm
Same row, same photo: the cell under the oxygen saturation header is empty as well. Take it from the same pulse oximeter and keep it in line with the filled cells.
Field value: 94,%
